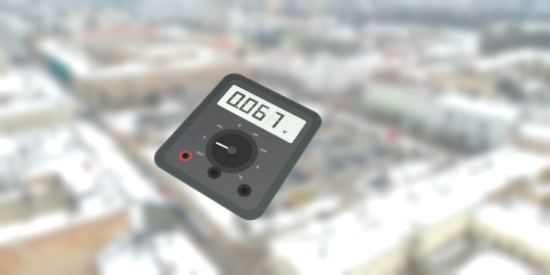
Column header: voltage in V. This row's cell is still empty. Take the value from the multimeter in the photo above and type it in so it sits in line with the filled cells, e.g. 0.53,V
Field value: 0.067,V
